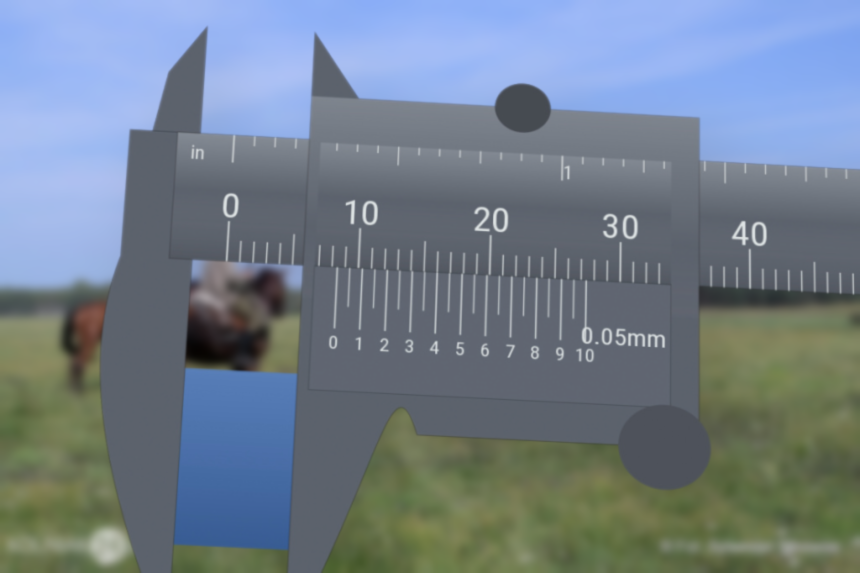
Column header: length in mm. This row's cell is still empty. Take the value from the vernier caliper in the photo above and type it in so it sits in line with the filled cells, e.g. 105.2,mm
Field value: 8.4,mm
